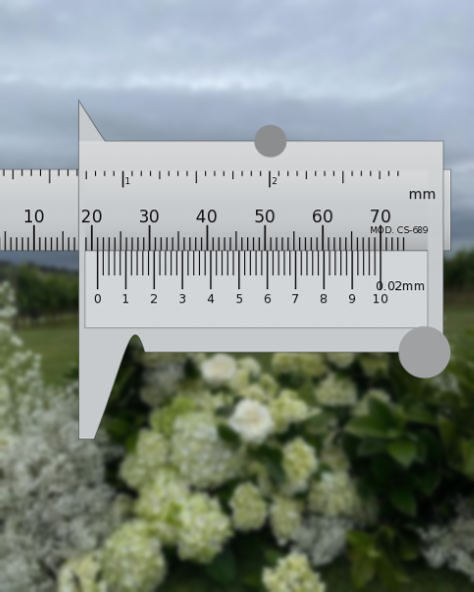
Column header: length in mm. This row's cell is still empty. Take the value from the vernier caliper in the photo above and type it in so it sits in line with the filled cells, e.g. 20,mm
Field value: 21.0,mm
